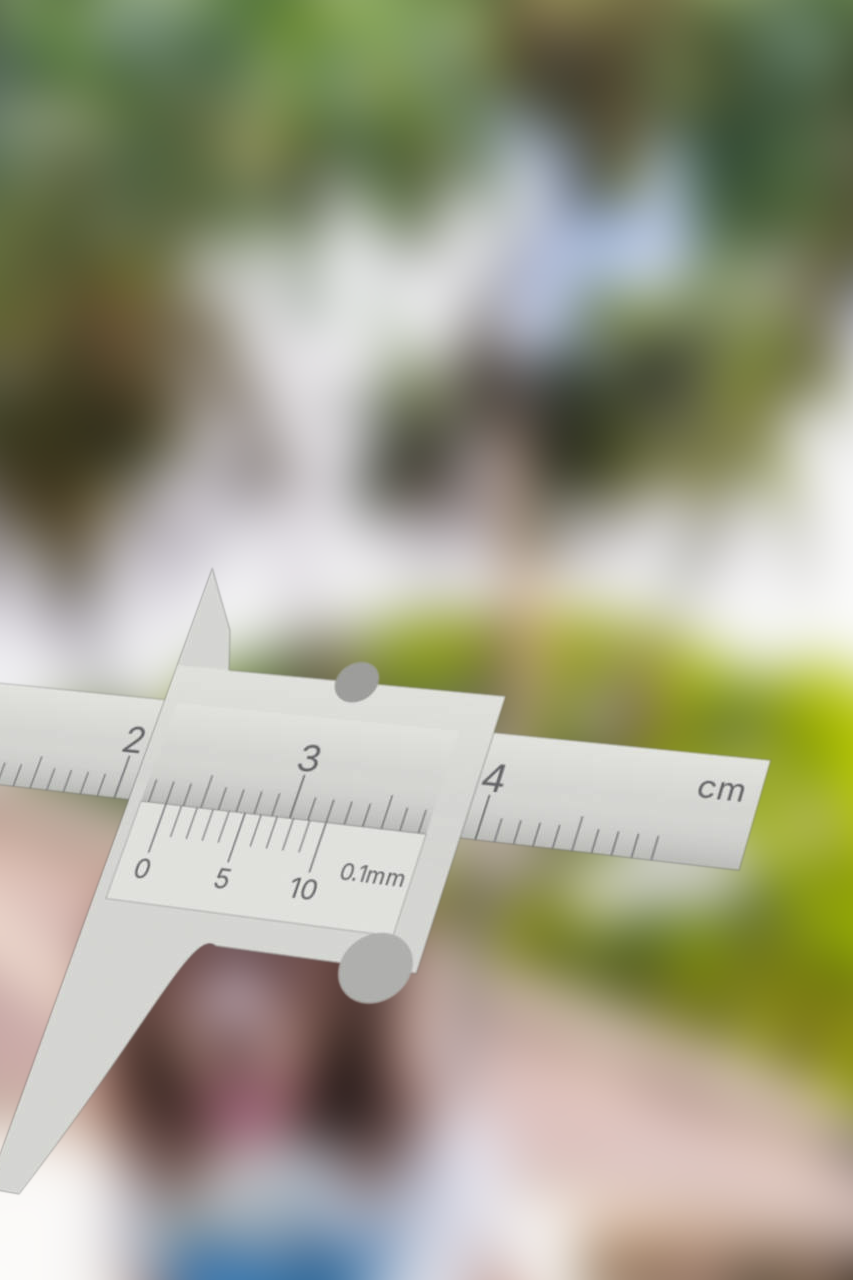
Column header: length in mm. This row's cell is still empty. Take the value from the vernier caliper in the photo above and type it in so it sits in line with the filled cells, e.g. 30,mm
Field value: 23.0,mm
